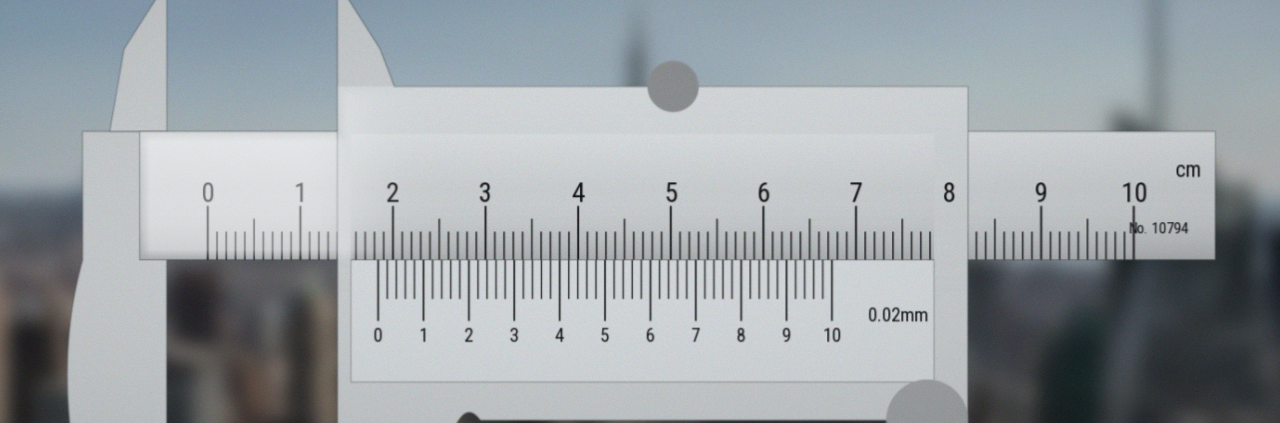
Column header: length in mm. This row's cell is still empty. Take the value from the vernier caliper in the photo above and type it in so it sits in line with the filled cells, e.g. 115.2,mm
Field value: 18.4,mm
